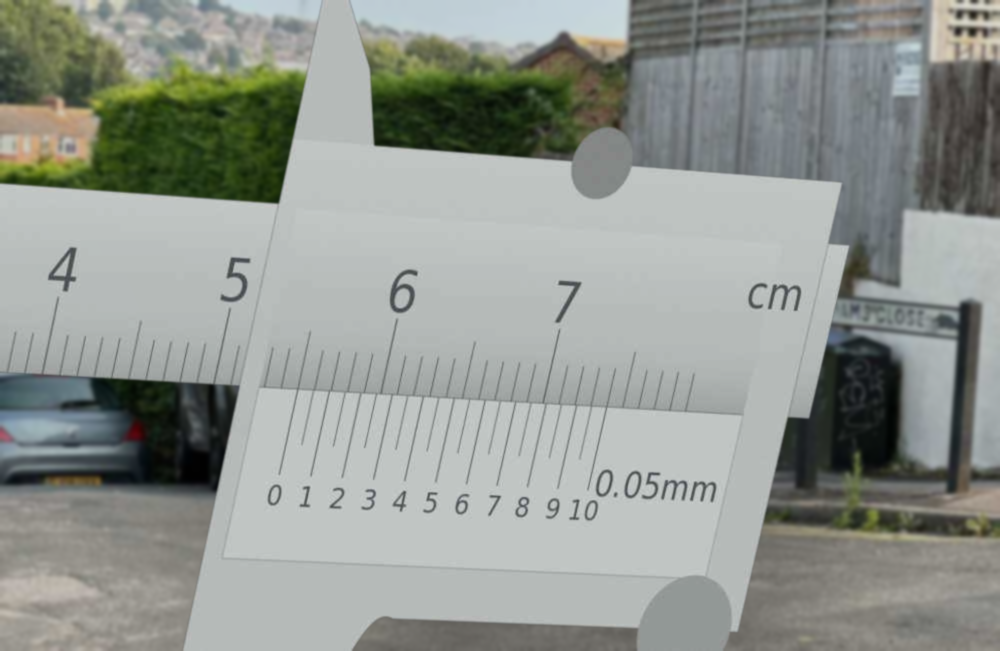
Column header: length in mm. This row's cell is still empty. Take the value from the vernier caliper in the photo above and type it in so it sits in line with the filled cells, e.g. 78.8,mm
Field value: 55.0,mm
